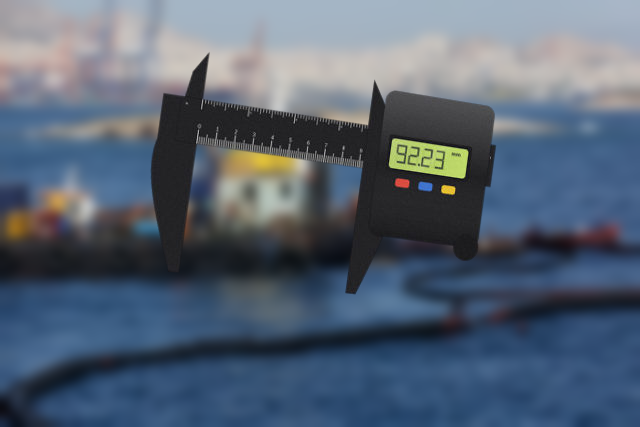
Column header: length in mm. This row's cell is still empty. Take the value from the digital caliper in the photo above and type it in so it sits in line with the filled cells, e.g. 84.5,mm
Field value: 92.23,mm
